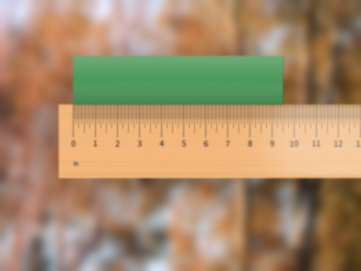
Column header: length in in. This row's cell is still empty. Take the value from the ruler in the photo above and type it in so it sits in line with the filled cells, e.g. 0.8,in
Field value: 9.5,in
